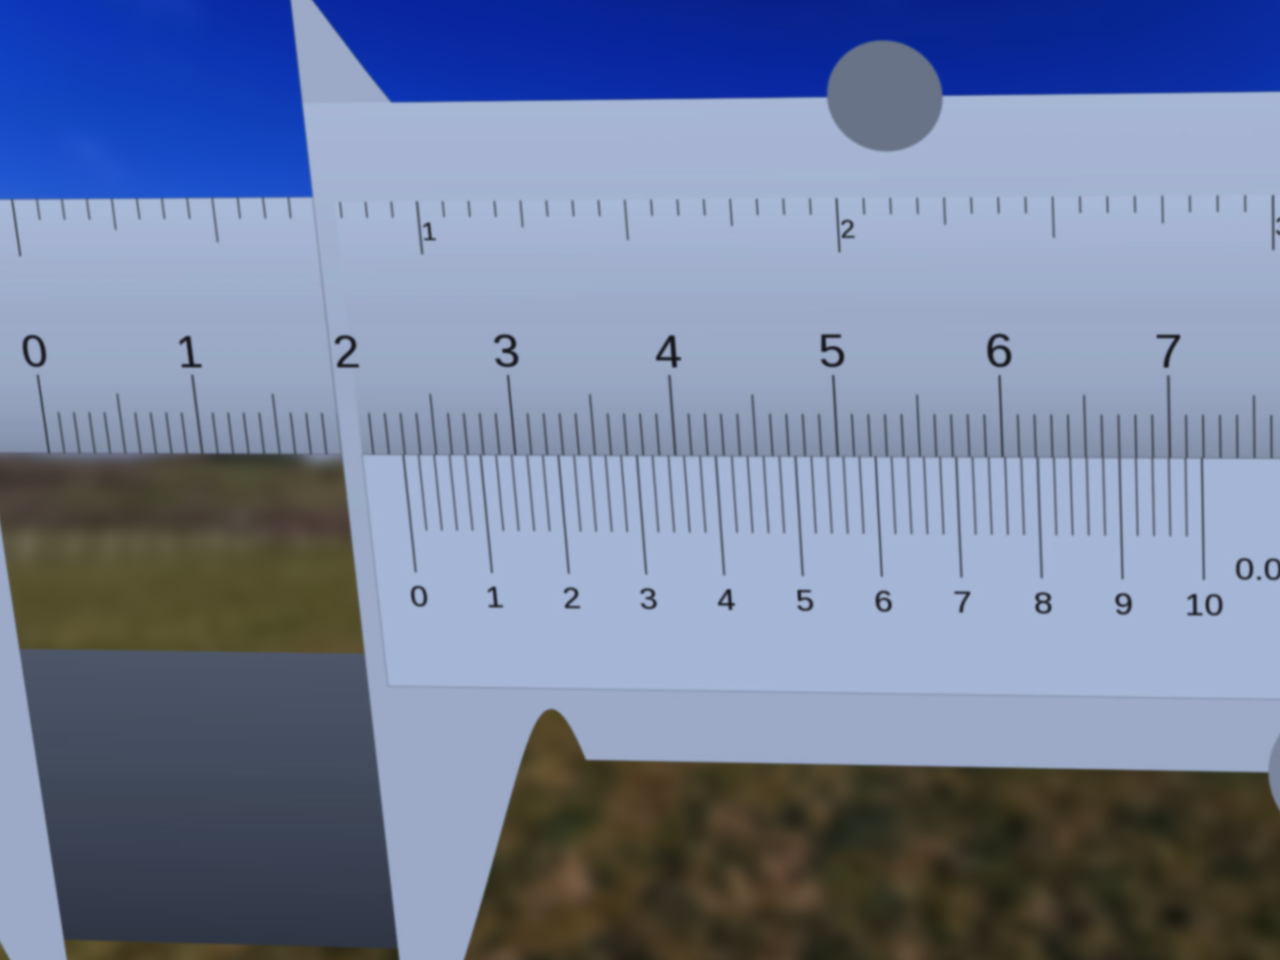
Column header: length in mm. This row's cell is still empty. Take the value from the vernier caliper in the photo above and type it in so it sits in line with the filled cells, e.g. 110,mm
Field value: 22.9,mm
